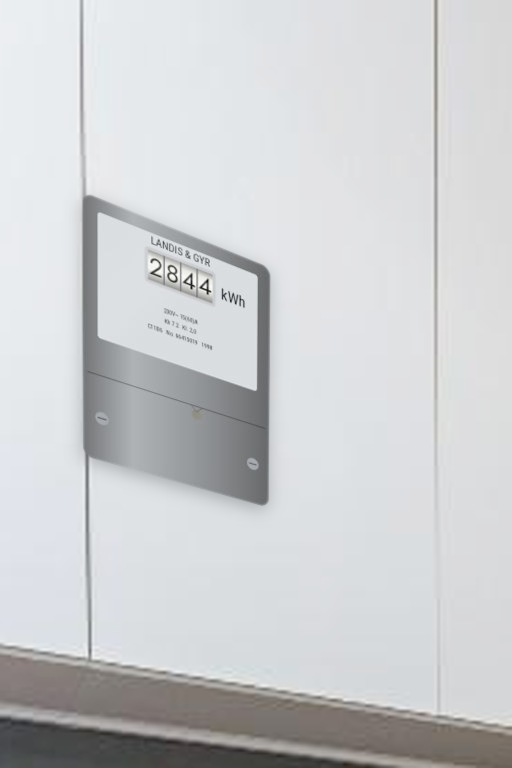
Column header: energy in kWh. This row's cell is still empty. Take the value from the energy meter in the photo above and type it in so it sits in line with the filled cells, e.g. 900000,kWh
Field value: 2844,kWh
